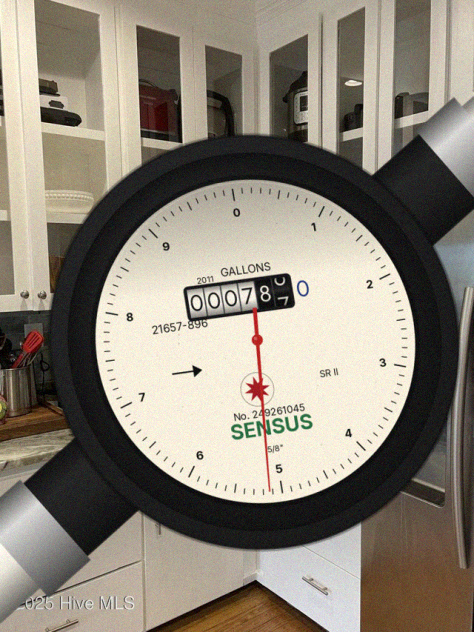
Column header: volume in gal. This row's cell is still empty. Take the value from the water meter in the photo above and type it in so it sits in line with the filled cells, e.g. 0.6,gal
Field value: 7865.1,gal
